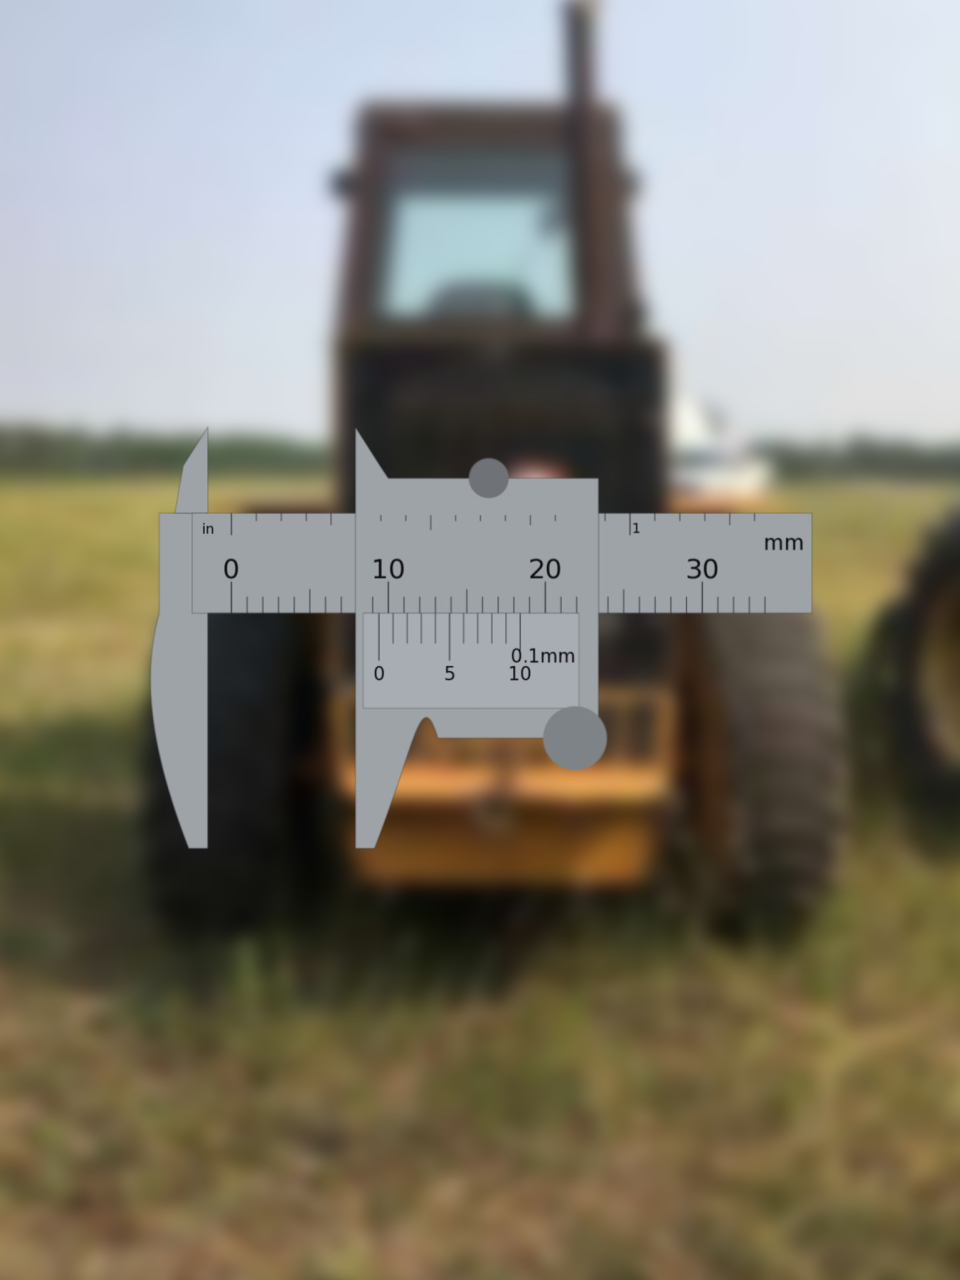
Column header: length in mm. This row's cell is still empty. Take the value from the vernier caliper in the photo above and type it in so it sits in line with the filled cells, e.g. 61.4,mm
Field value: 9.4,mm
